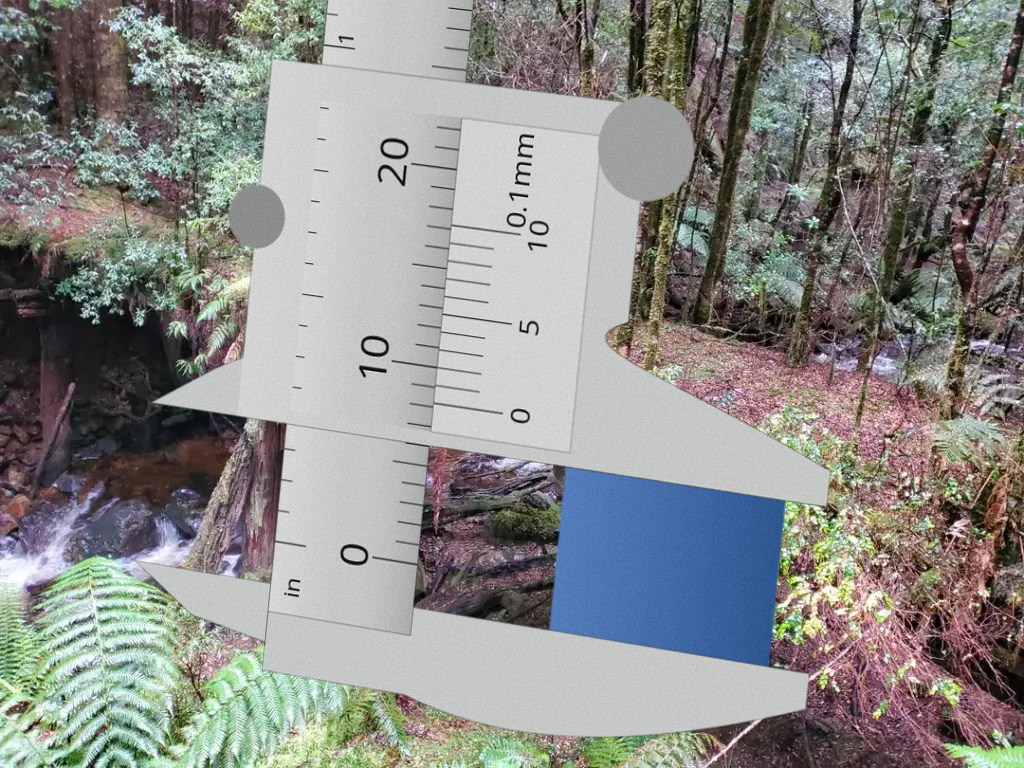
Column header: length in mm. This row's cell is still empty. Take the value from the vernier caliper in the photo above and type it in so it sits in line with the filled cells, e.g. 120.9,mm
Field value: 8.2,mm
